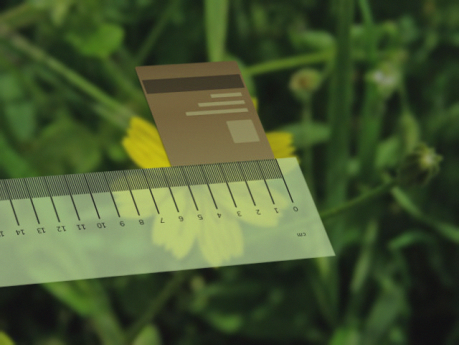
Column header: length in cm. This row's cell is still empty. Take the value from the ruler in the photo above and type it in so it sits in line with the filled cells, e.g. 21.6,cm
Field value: 5.5,cm
